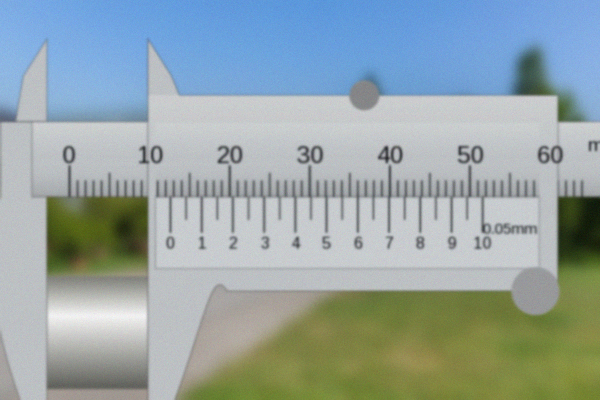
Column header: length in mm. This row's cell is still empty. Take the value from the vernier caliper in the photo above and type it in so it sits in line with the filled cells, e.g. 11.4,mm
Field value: 12.6,mm
